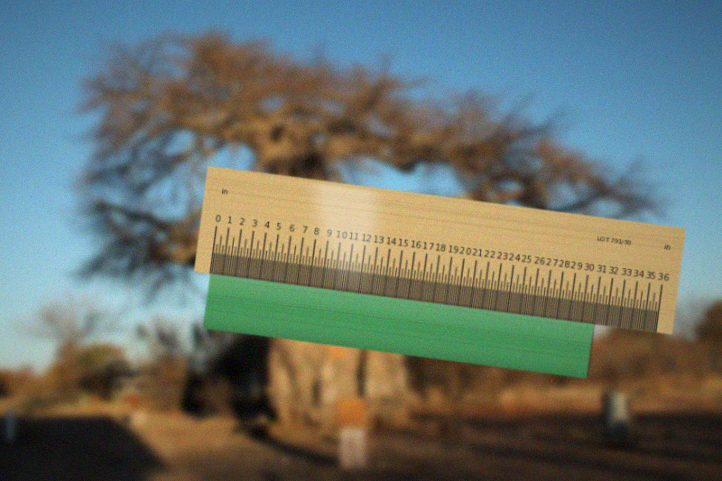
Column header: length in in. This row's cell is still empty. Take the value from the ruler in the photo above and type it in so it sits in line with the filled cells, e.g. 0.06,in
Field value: 31,in
